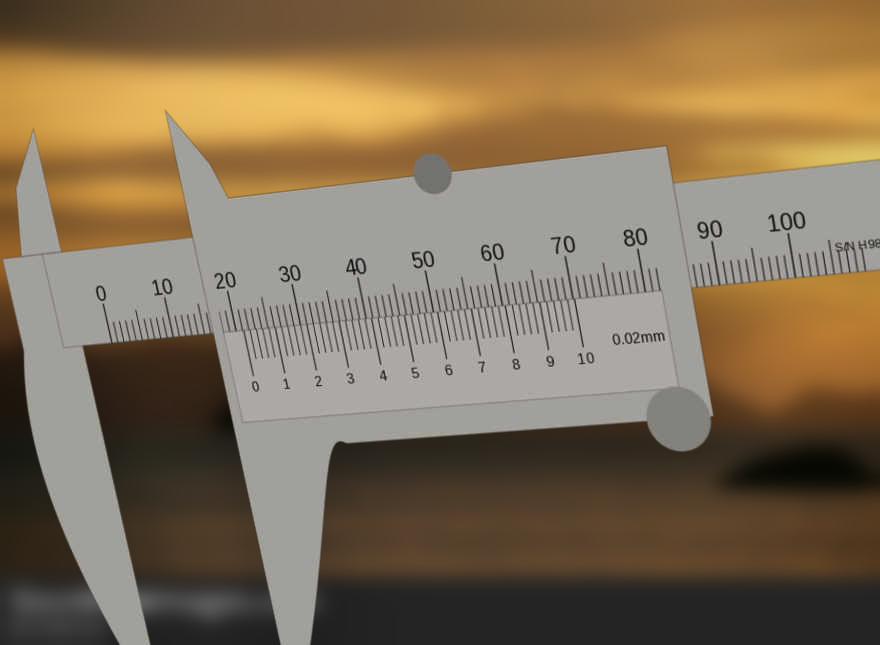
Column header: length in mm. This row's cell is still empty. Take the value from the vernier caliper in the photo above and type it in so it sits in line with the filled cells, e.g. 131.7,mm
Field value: 21.2,mm
